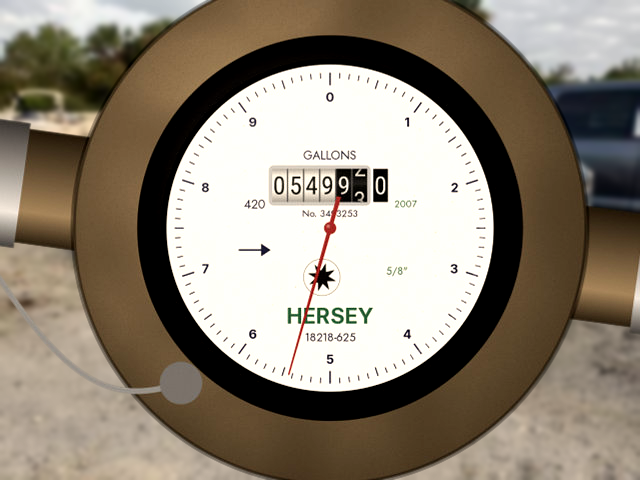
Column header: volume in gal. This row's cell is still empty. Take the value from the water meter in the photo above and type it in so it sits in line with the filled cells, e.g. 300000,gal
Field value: 549925.4,gal
